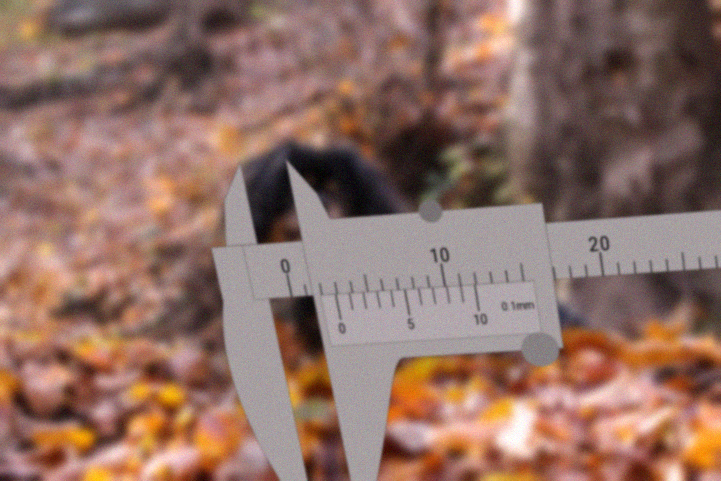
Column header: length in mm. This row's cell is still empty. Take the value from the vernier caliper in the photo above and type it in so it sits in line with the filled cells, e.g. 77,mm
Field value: 2.9,mm
